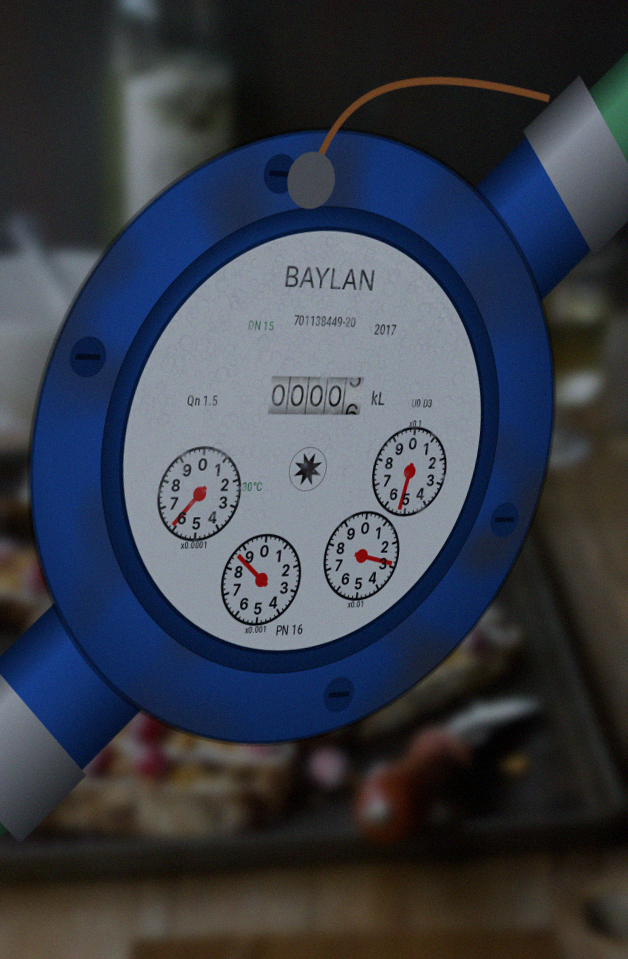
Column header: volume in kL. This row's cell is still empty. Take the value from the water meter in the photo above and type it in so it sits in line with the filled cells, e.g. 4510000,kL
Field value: 5.5286,kL
